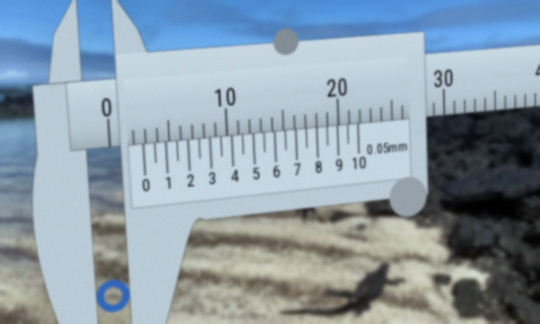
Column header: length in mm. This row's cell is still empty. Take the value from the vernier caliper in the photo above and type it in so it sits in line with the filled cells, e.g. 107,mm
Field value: 2.8,mm
